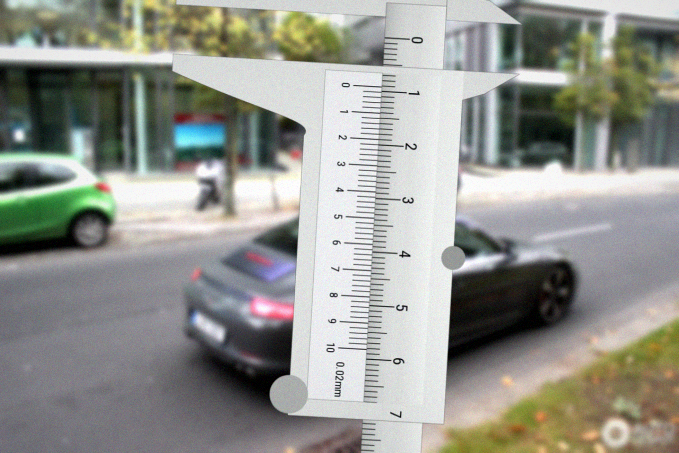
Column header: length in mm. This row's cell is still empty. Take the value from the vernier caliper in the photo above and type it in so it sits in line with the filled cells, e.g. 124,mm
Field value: 9.2,mm
